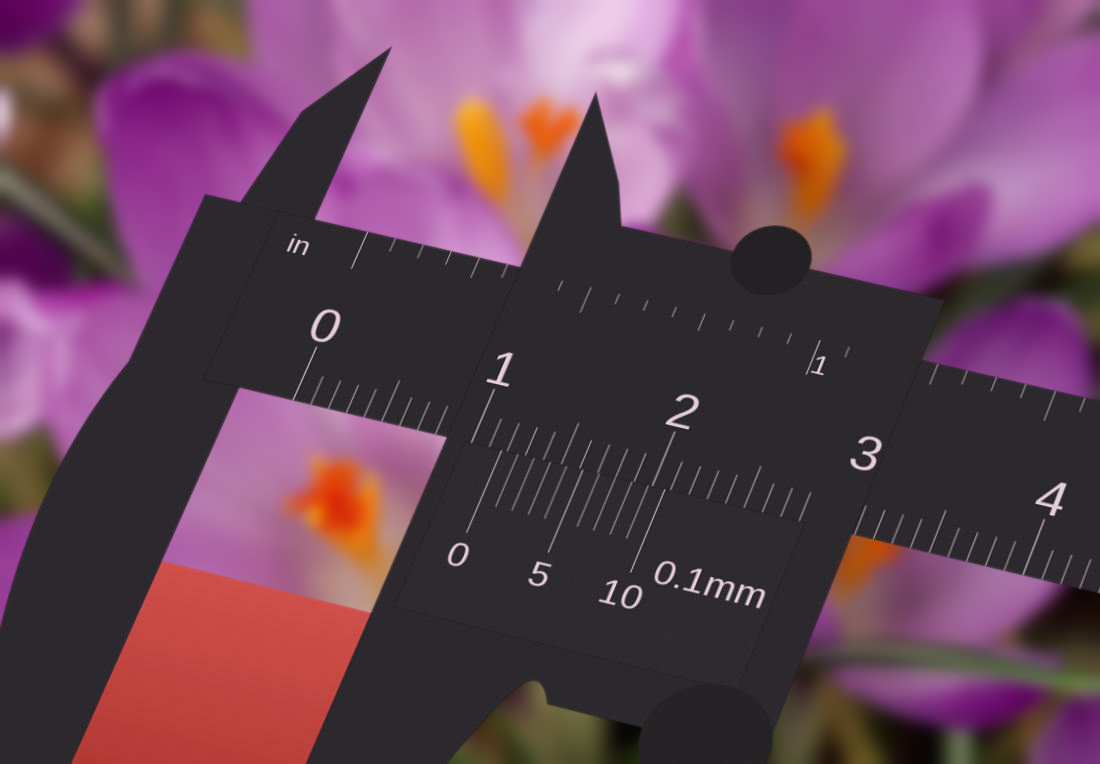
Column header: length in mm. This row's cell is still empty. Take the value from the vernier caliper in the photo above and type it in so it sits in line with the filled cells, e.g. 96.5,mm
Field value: 11.7,mm
